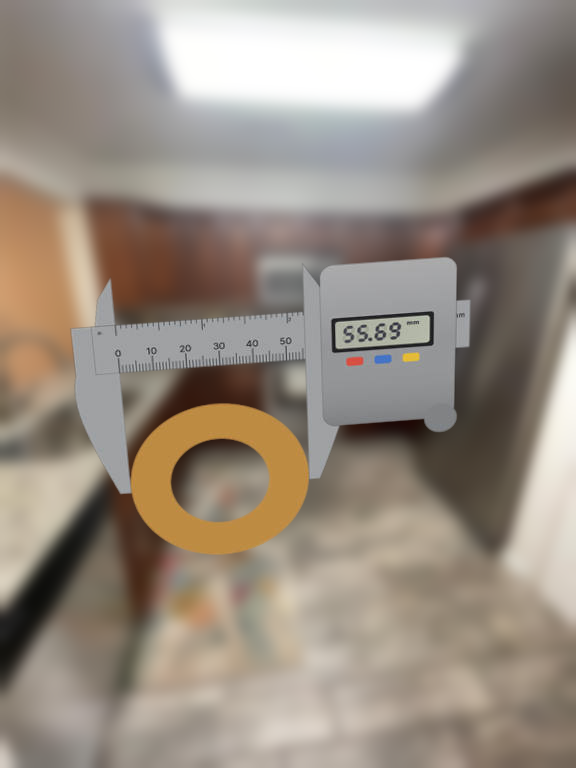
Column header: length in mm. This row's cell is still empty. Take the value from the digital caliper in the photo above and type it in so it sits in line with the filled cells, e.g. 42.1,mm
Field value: 55.69,mm
